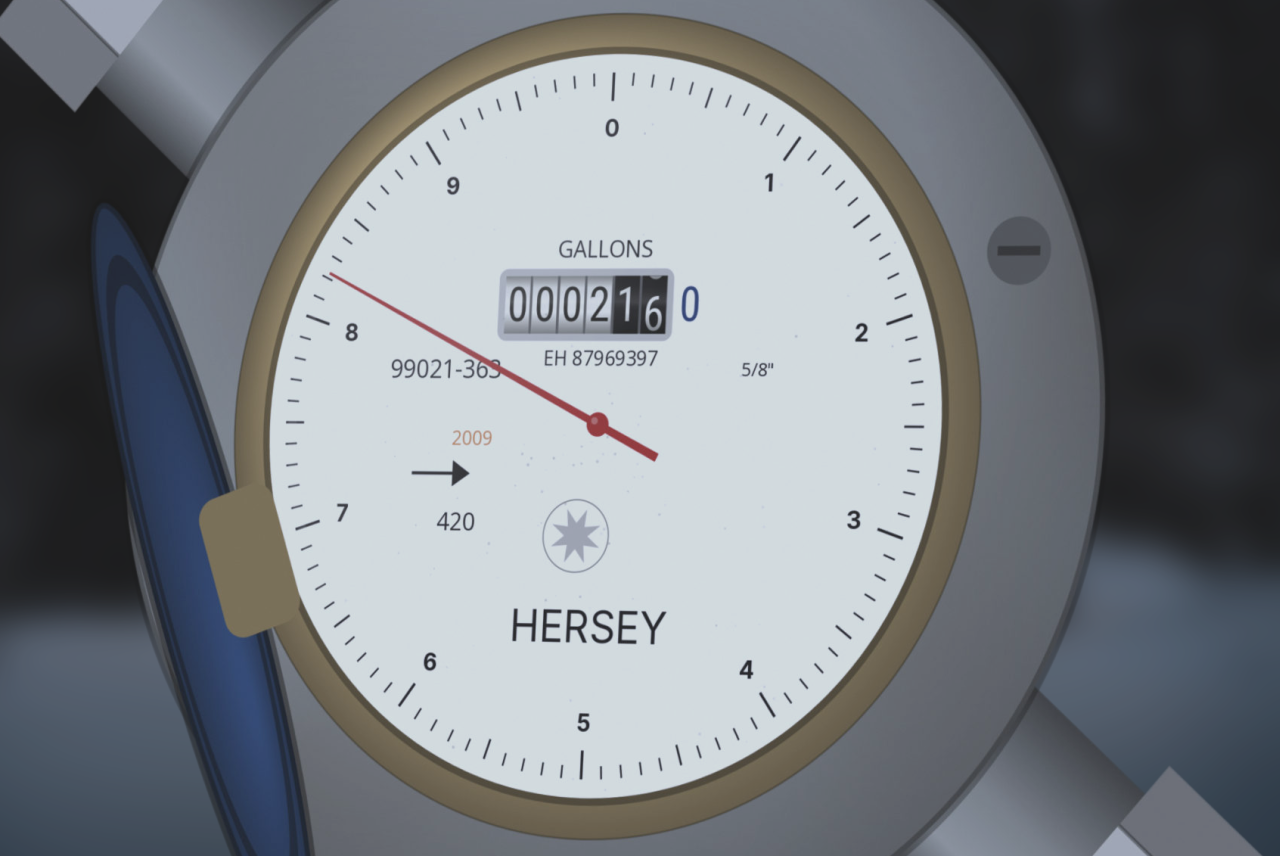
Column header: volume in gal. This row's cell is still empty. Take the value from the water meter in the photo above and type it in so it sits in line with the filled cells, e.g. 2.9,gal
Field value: 2158.2,gal
